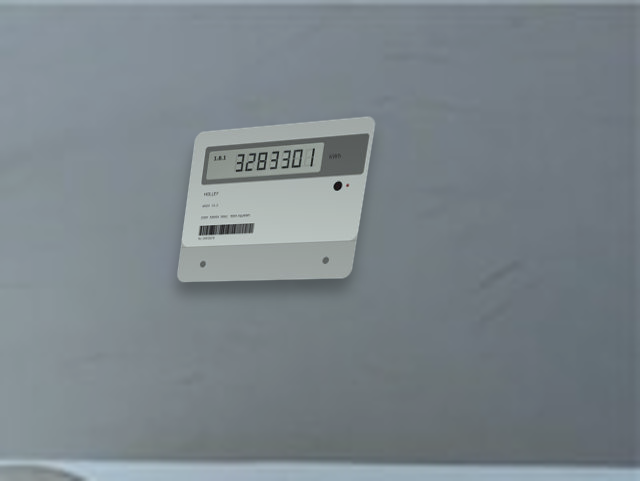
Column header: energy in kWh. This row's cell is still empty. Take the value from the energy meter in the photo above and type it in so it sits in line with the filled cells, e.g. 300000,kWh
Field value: 3283301,kWh
